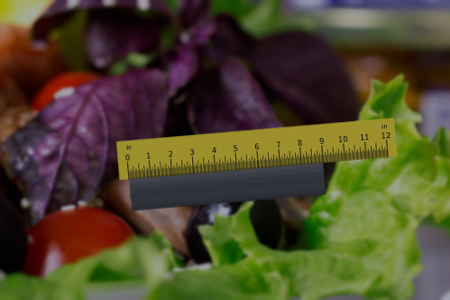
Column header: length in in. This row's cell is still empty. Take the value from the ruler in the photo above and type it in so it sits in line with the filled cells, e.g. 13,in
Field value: 9,in
